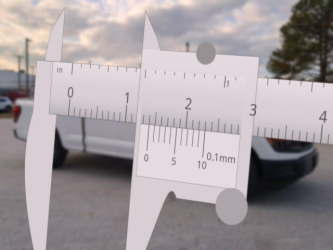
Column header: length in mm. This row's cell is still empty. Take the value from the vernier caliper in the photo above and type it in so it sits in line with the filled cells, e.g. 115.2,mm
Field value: 14.0,mm
